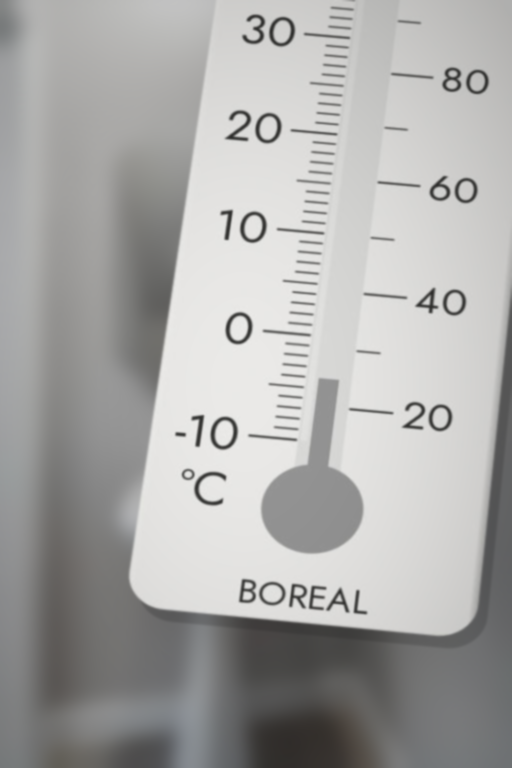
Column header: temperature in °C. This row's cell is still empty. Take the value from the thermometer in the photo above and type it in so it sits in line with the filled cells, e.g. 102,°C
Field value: -4,°C
